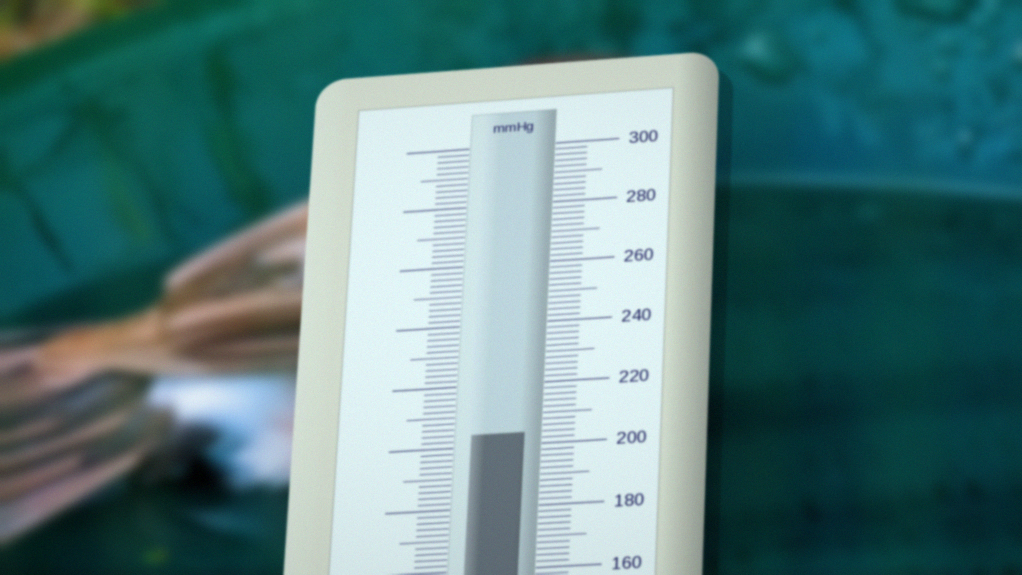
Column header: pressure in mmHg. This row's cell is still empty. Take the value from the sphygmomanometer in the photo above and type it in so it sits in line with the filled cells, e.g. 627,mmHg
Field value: 204,mmHg
